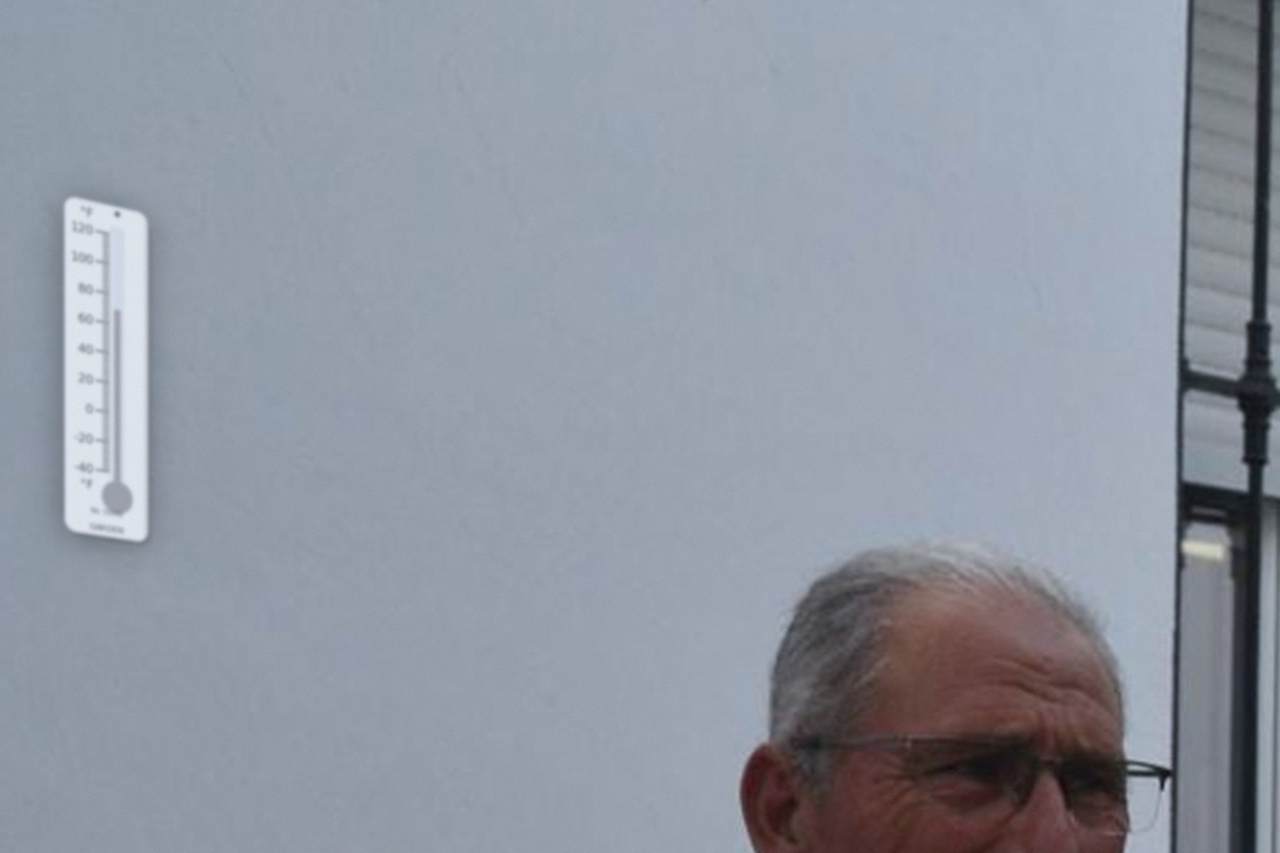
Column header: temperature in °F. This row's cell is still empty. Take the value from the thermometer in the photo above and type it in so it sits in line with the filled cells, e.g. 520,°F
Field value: 70,°F
